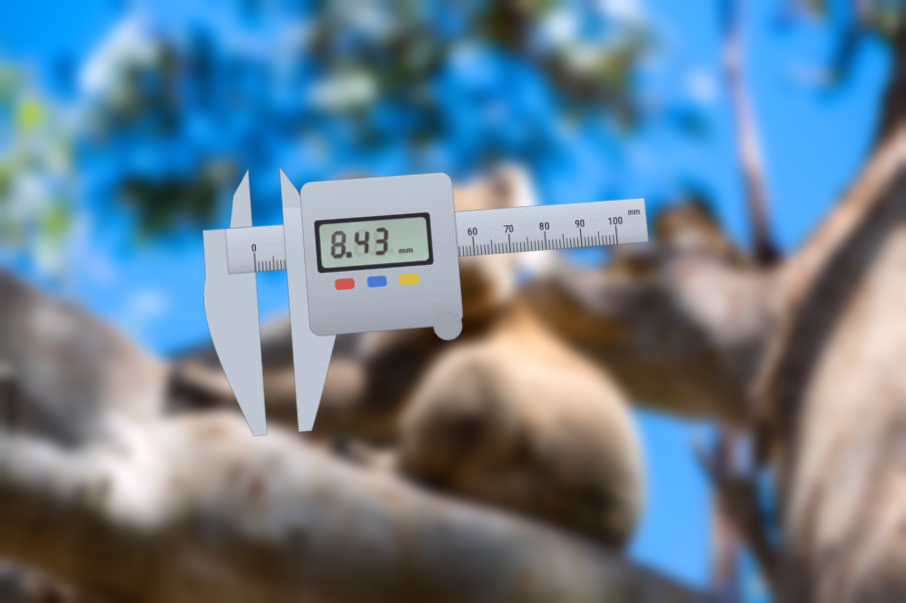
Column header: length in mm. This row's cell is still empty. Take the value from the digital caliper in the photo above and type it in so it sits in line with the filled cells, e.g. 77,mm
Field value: 8.43,mm
